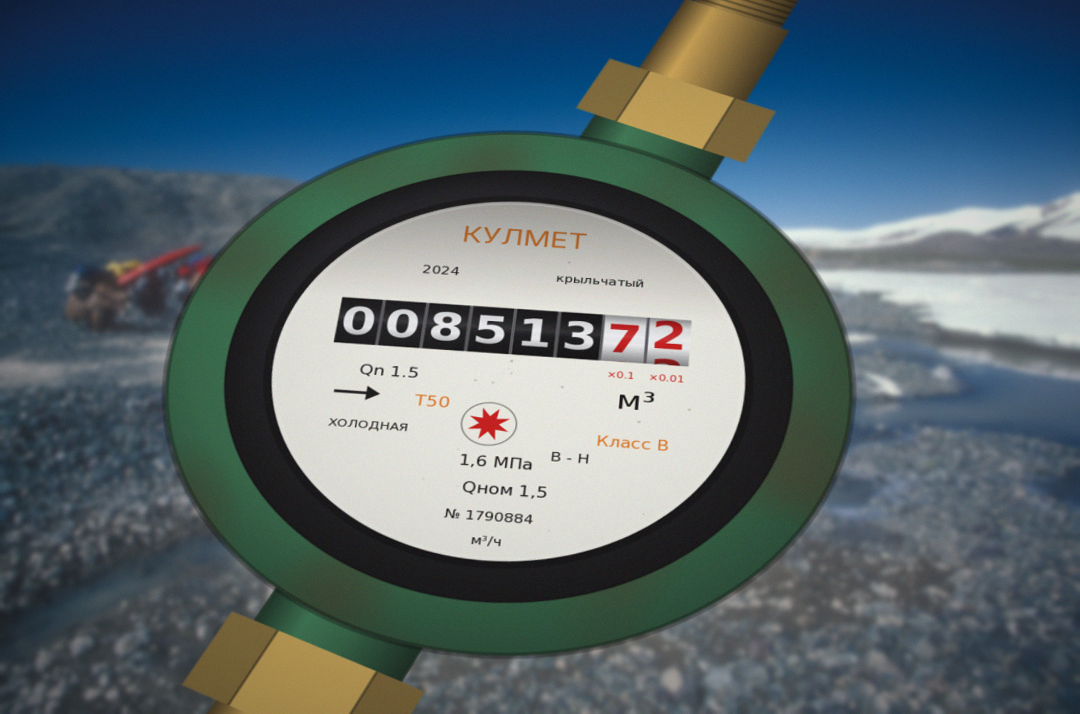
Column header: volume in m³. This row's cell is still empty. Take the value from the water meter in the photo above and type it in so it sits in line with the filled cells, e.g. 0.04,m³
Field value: 8513.72,m³
